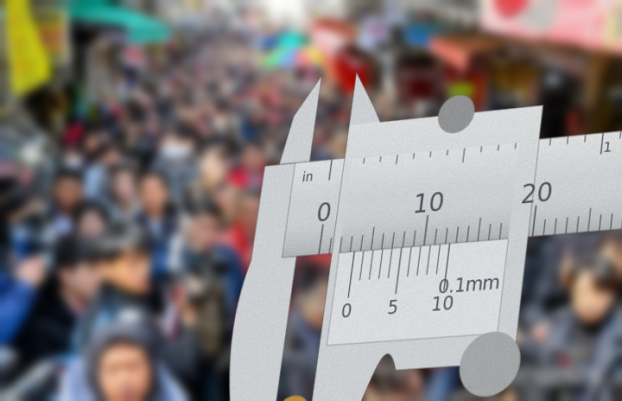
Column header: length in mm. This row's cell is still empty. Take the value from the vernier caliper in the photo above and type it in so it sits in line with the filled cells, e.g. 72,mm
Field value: 3.4,mm
